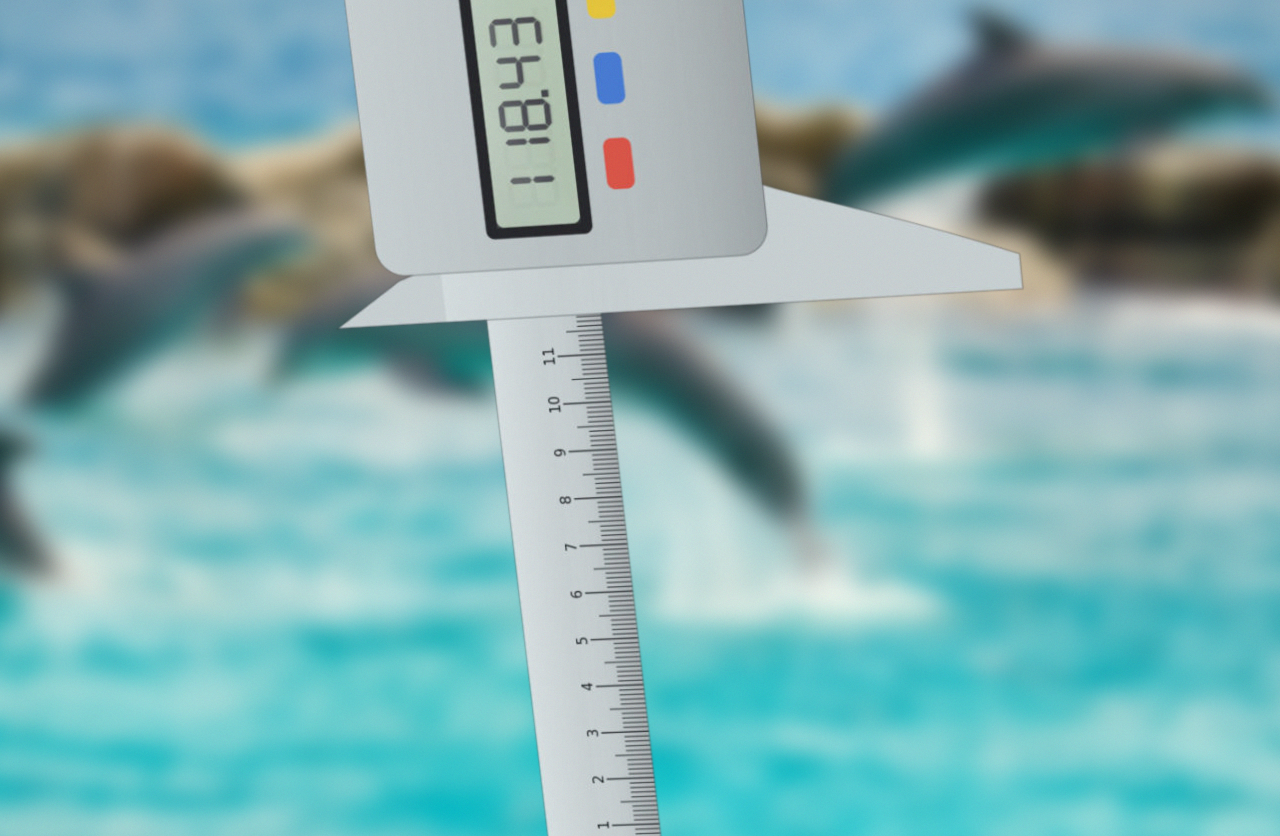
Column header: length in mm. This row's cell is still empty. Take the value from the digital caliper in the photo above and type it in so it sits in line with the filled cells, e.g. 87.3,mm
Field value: 118.43,mm
